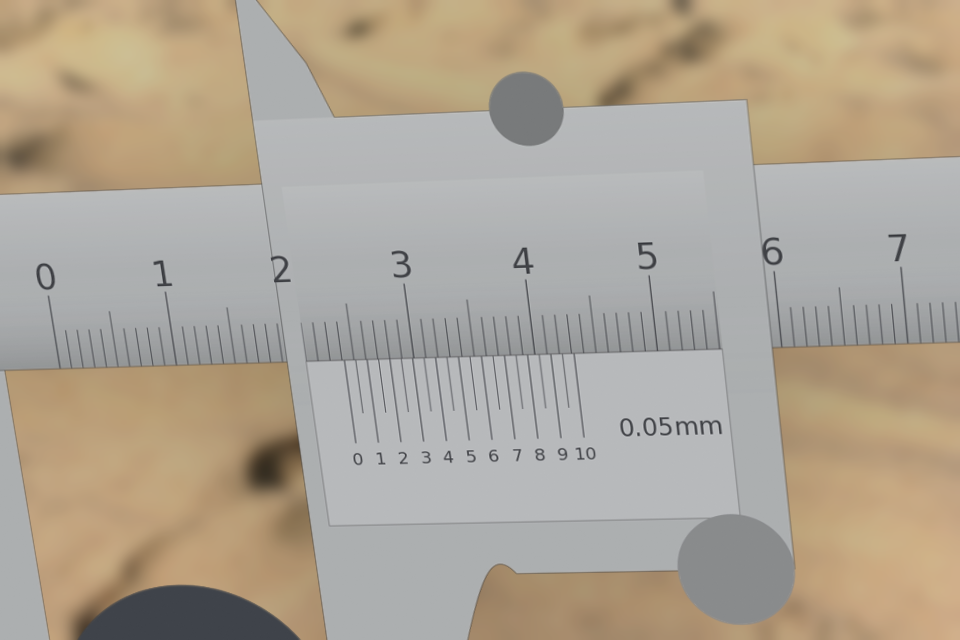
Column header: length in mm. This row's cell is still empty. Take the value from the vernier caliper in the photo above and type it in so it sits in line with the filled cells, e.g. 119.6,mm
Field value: 24.2,mm
